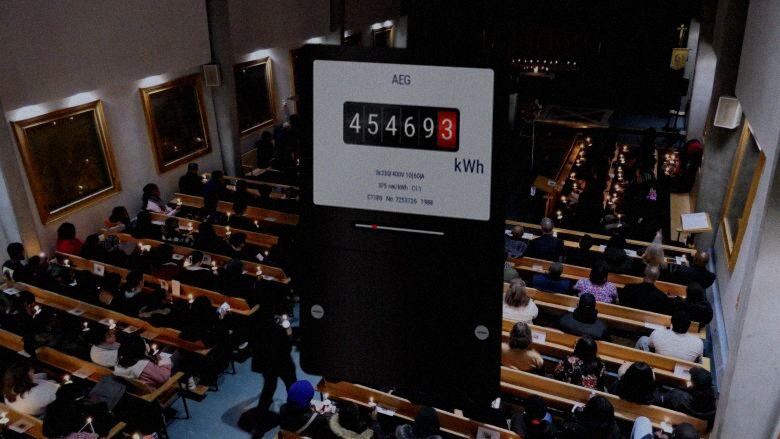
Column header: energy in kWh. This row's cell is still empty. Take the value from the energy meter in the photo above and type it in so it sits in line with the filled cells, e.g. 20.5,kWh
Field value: 45469.3,kWh
